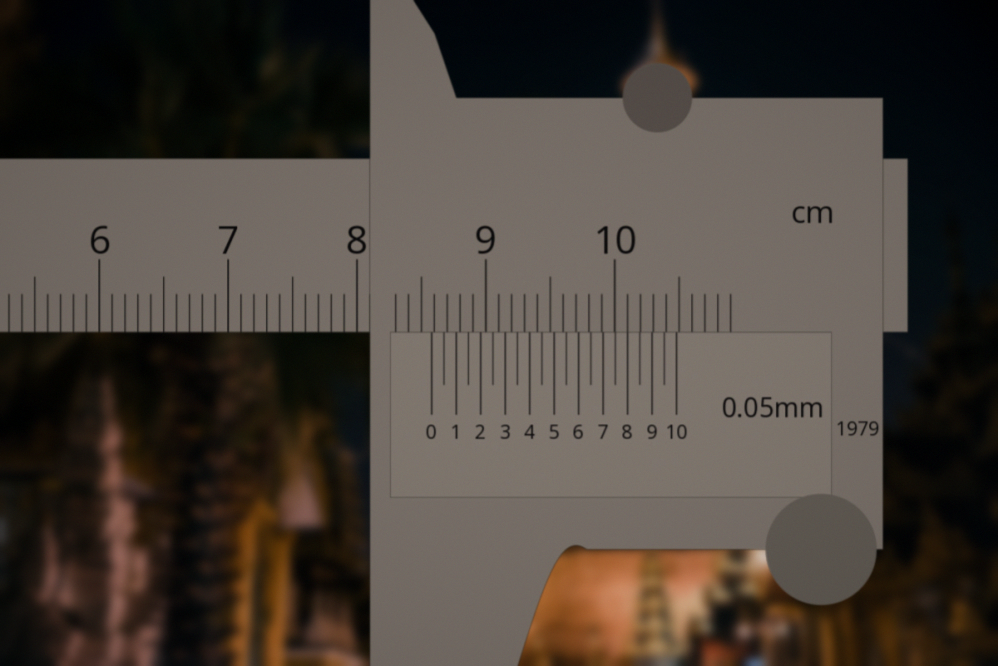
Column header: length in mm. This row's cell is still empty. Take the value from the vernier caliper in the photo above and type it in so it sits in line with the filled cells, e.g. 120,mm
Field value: 85.8,mm
